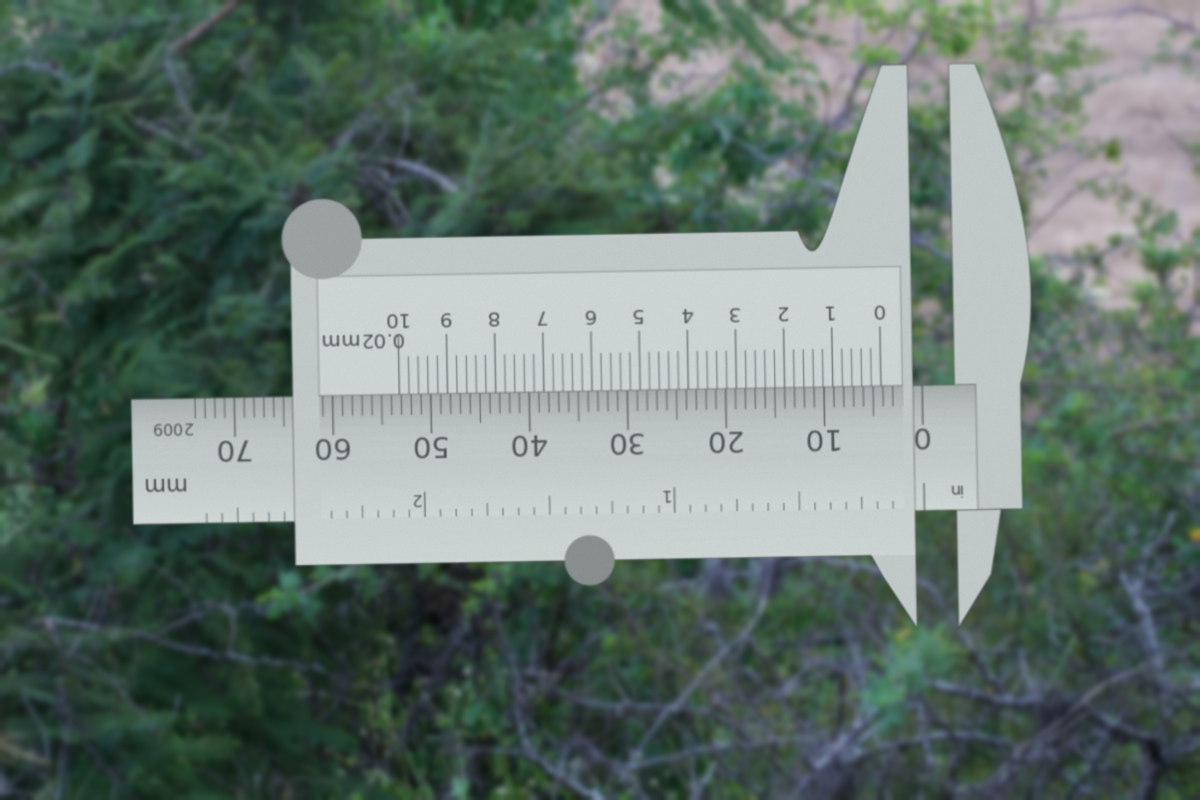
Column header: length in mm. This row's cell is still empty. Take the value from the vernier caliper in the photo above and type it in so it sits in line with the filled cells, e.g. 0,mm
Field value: 4.2,mm
